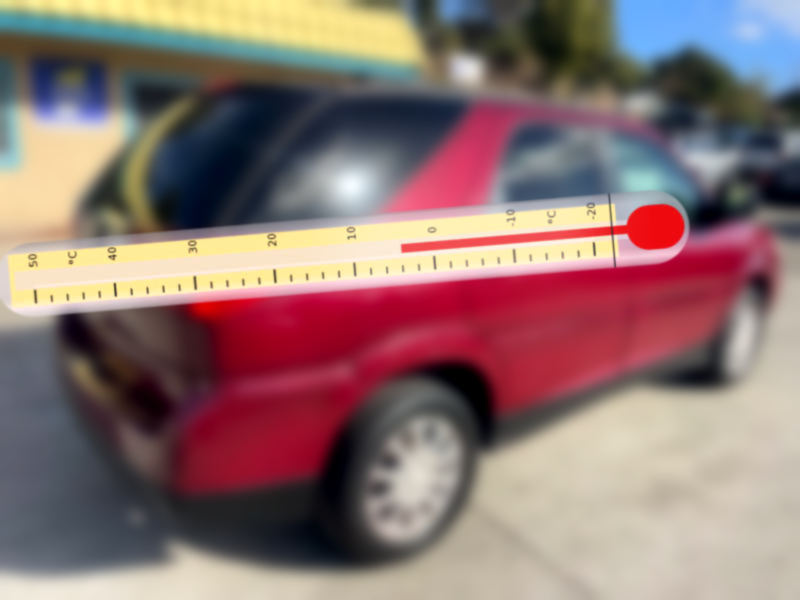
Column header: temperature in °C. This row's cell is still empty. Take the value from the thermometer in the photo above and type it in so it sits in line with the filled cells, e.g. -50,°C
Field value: 4,°C
